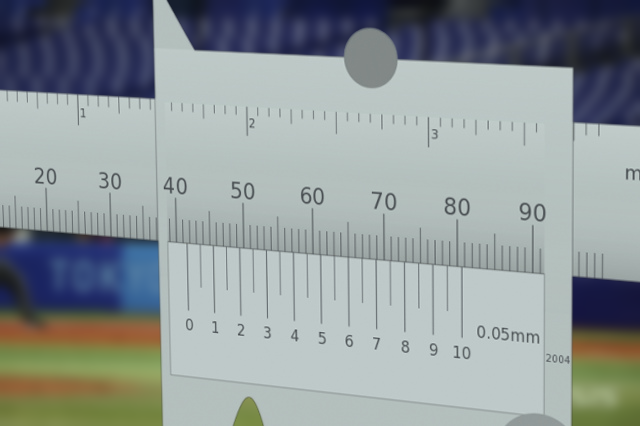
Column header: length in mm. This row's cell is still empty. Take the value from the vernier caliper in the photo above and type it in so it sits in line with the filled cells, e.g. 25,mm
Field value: 41.6,mm
